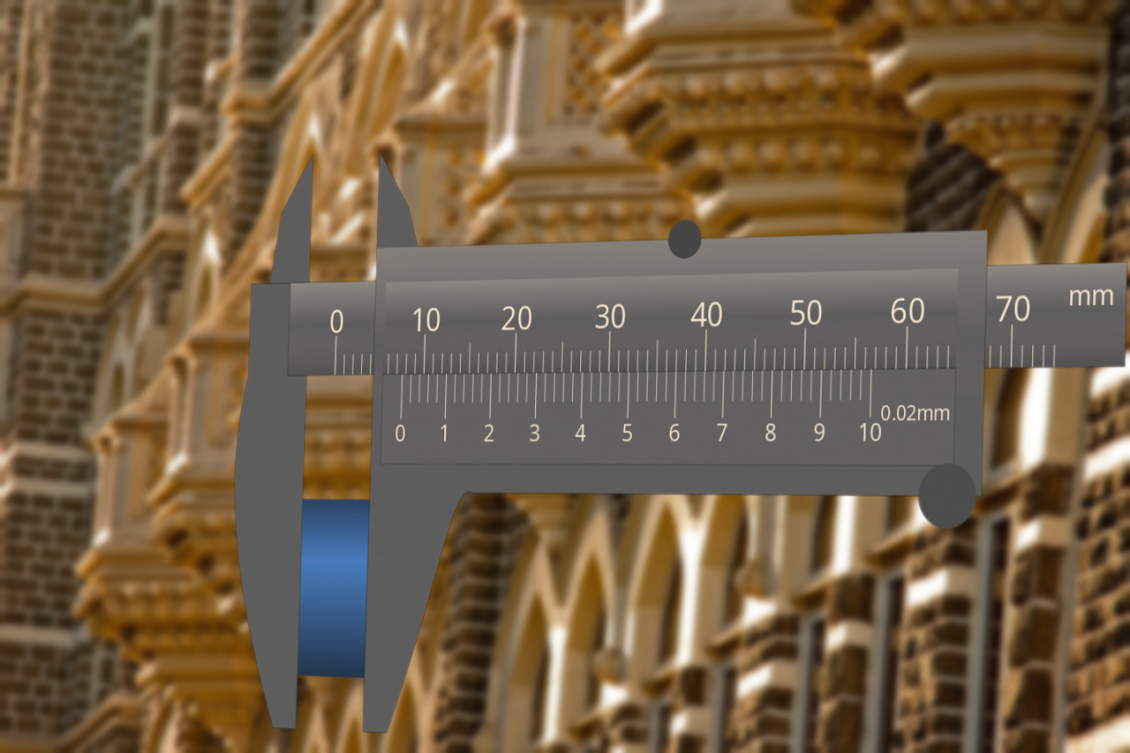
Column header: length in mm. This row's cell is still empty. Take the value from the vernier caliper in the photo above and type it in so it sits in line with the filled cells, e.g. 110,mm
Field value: 7.6,mm
